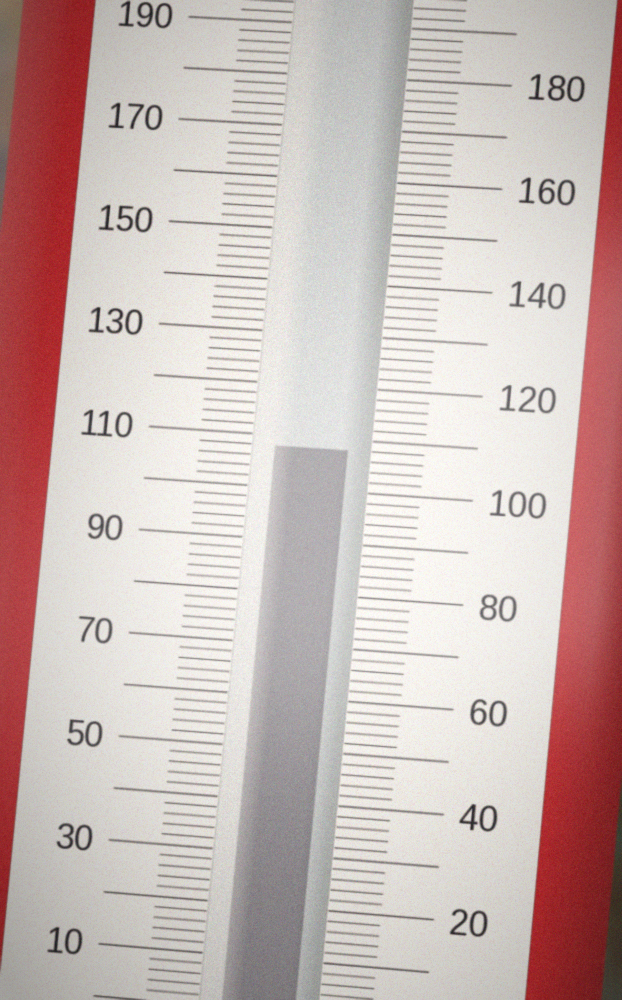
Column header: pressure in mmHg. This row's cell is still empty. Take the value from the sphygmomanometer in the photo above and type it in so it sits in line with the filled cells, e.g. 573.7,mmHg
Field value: 108,mmHg
